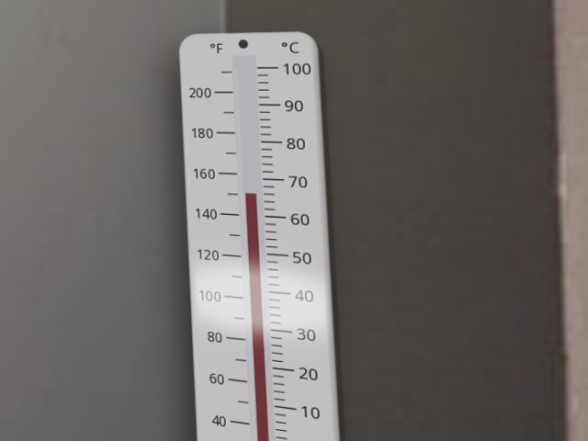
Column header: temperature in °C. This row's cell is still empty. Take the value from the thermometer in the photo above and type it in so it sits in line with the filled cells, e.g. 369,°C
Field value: 66,°C
